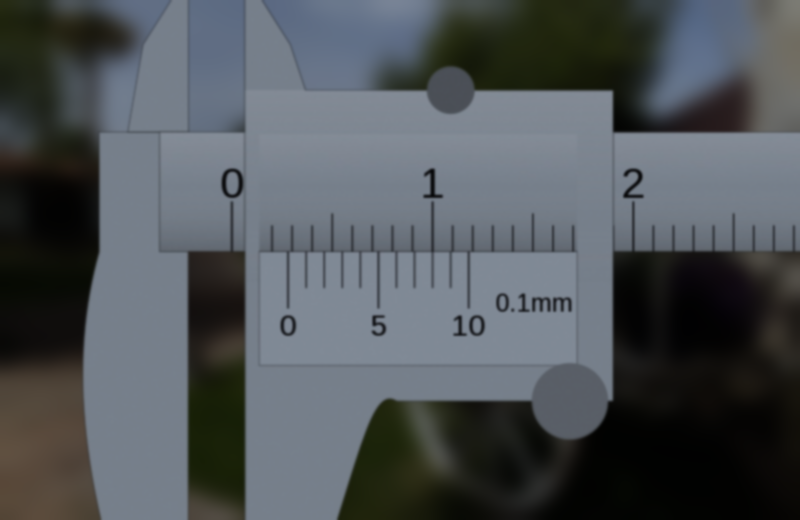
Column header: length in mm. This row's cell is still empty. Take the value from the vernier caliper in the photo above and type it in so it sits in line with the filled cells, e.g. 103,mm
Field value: 2.8,mm
